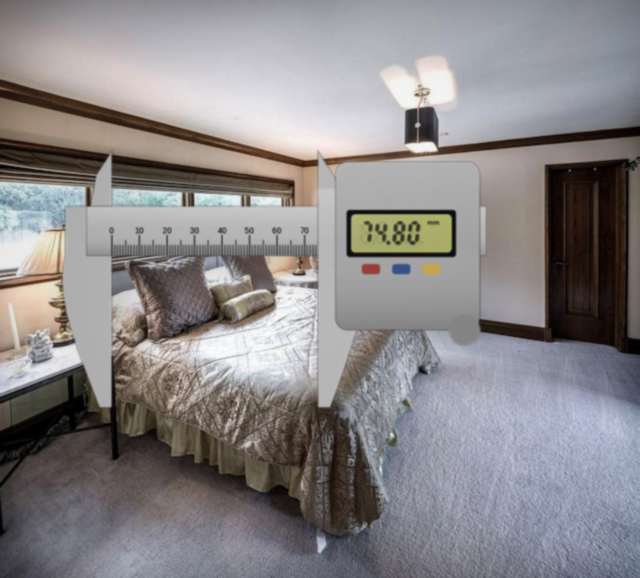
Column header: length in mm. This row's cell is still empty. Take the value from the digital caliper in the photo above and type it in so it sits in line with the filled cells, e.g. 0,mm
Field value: 74.80,mm
